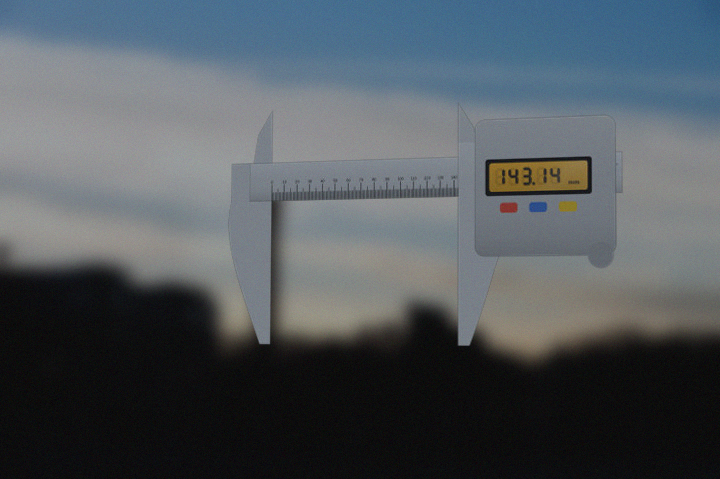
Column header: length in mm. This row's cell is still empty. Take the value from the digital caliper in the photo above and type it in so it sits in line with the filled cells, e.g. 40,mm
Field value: 143.14,mm
